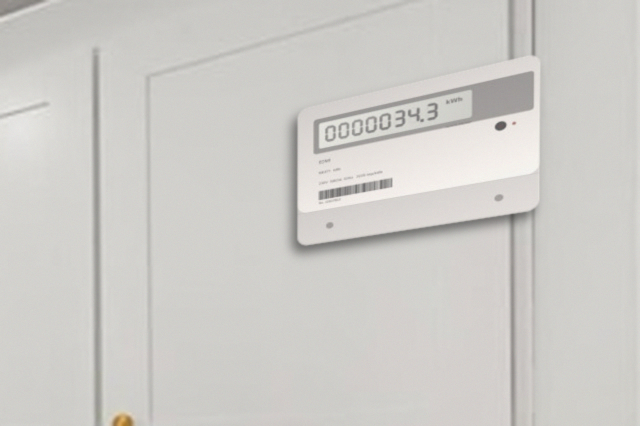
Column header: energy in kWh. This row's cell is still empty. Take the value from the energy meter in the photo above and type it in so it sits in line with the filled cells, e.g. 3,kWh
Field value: 34.3,kWh
